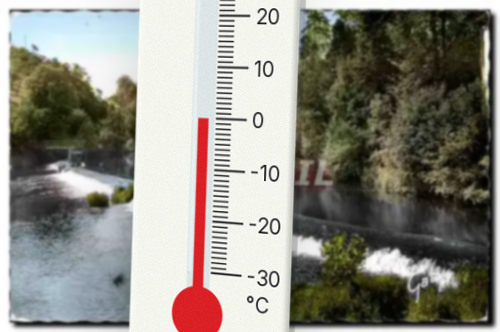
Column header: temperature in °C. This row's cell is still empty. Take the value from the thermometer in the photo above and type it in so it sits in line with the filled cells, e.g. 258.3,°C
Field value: 0,°C
